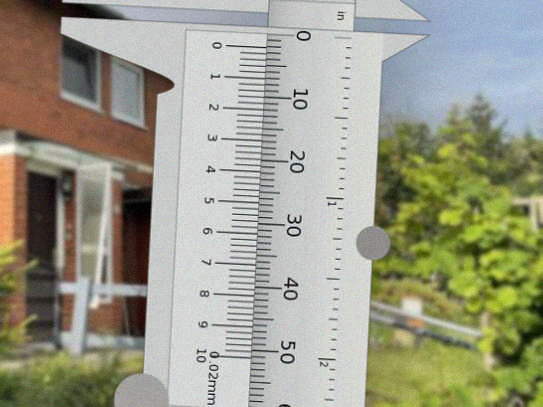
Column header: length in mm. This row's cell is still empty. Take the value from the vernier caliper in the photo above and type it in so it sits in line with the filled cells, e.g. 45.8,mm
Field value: 2.2,mm
